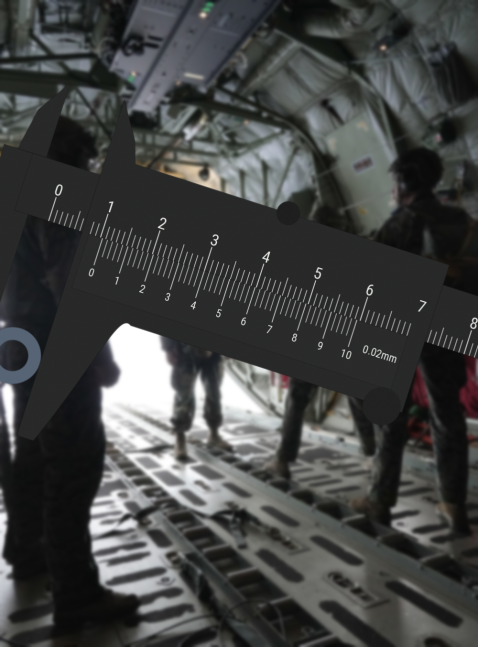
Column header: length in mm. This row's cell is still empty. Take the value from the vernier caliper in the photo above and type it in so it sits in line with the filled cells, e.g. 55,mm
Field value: 10.4,mm
